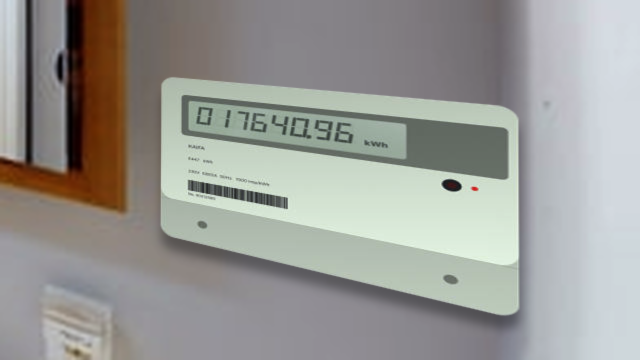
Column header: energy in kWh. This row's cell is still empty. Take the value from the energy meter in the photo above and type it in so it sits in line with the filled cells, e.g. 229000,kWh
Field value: 17640.96,kWh
